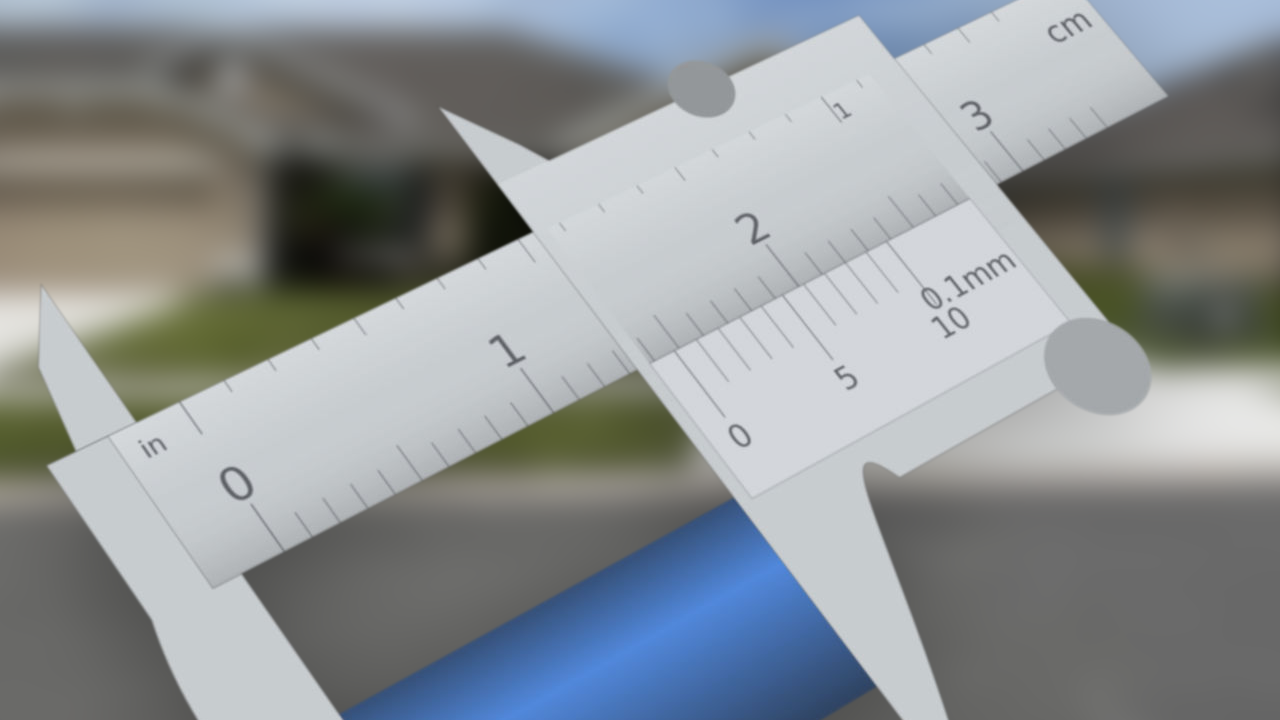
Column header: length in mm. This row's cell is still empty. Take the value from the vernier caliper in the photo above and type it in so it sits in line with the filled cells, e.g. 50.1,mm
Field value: 14.8,mm
